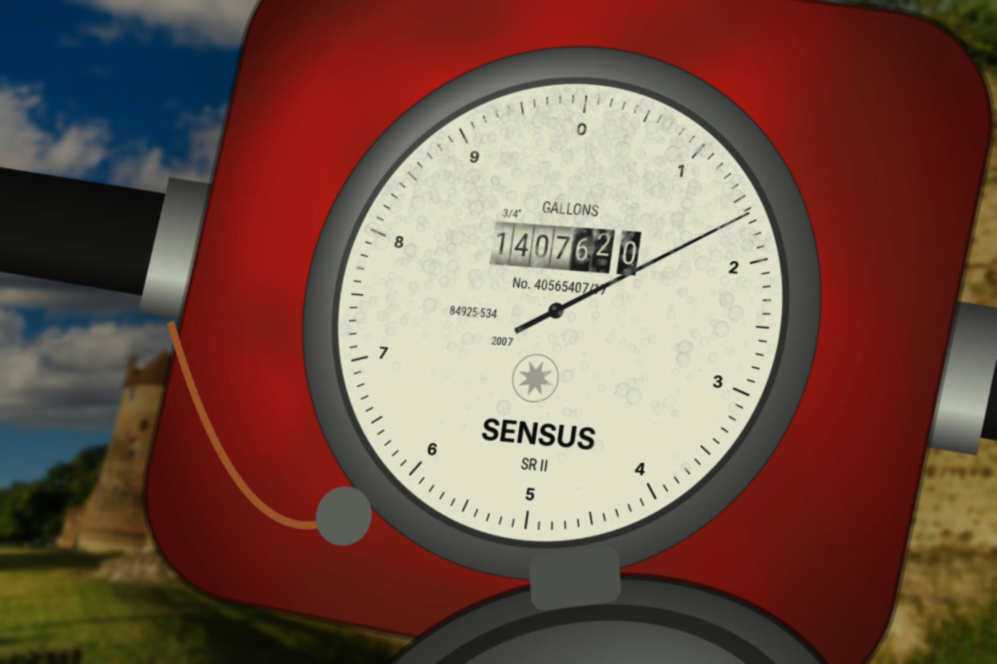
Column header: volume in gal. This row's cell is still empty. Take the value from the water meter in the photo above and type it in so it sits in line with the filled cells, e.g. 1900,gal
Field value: 1407621.6,gal
